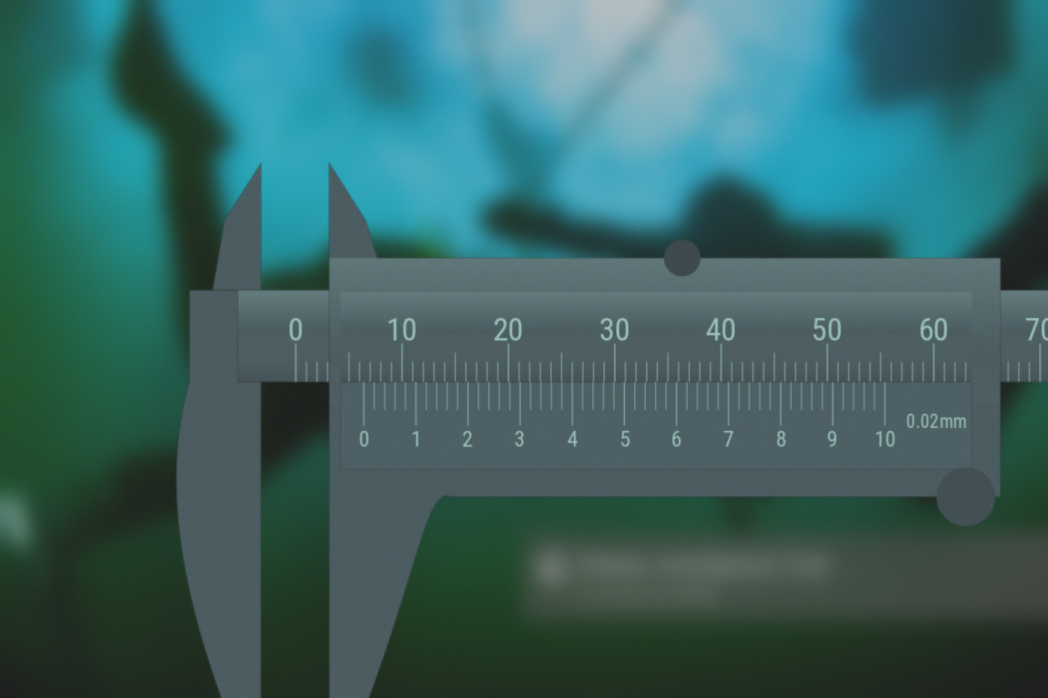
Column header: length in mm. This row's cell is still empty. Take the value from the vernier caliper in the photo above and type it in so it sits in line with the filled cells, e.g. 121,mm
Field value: 6.4,mm
